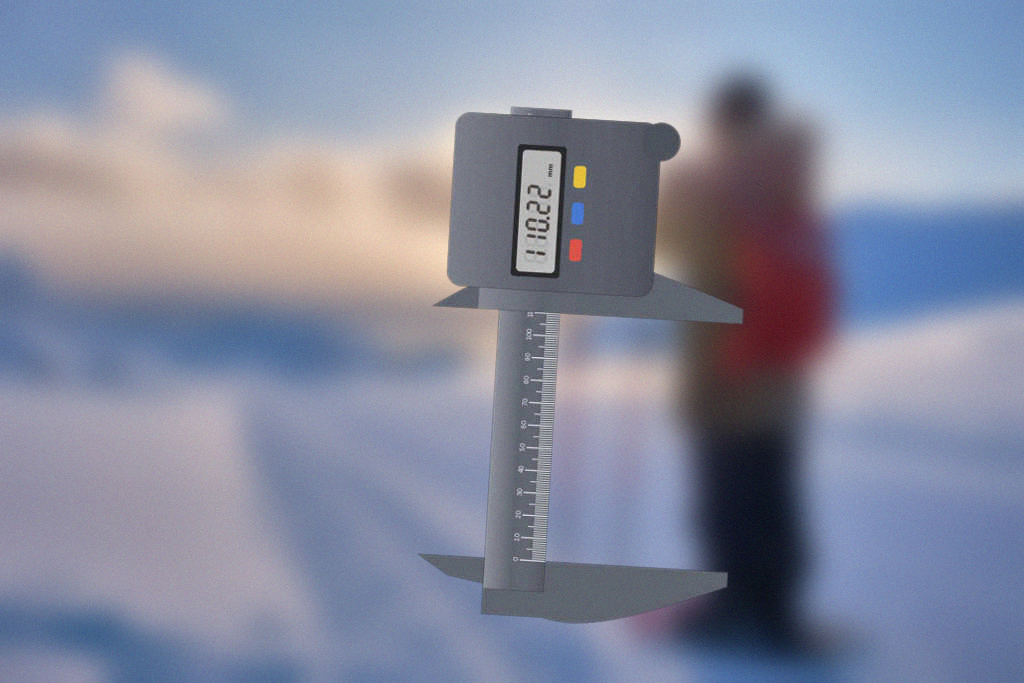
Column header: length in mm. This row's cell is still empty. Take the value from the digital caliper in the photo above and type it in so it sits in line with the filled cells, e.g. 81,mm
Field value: 110.22,mm
